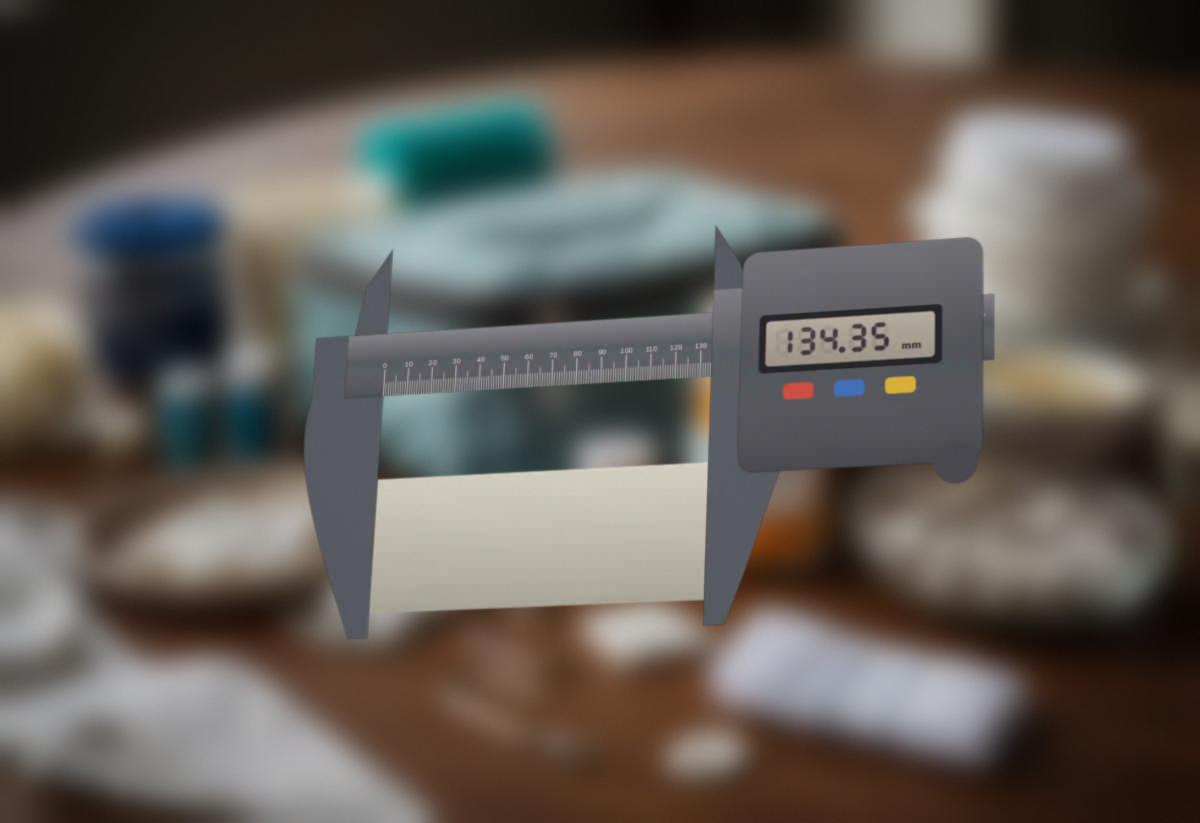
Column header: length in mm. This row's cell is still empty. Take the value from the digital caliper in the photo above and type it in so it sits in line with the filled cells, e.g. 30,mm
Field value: 134.35,mm
